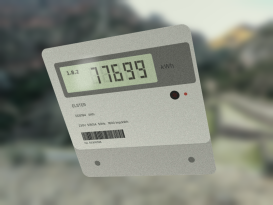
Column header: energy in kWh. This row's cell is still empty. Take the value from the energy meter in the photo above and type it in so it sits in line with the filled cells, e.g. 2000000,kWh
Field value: 77699,kWh
